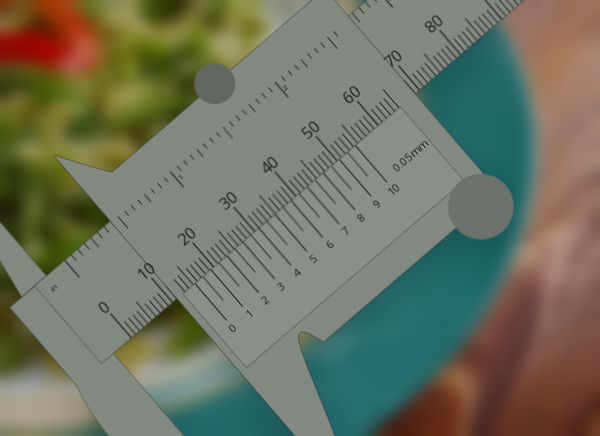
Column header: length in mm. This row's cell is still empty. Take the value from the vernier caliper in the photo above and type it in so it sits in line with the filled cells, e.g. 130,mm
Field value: 15.4,mm
